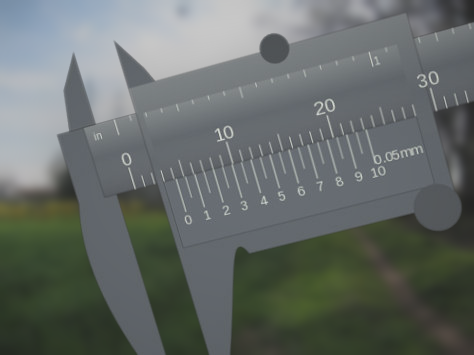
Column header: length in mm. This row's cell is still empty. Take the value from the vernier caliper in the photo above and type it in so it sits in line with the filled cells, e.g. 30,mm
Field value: 4.2,mm
